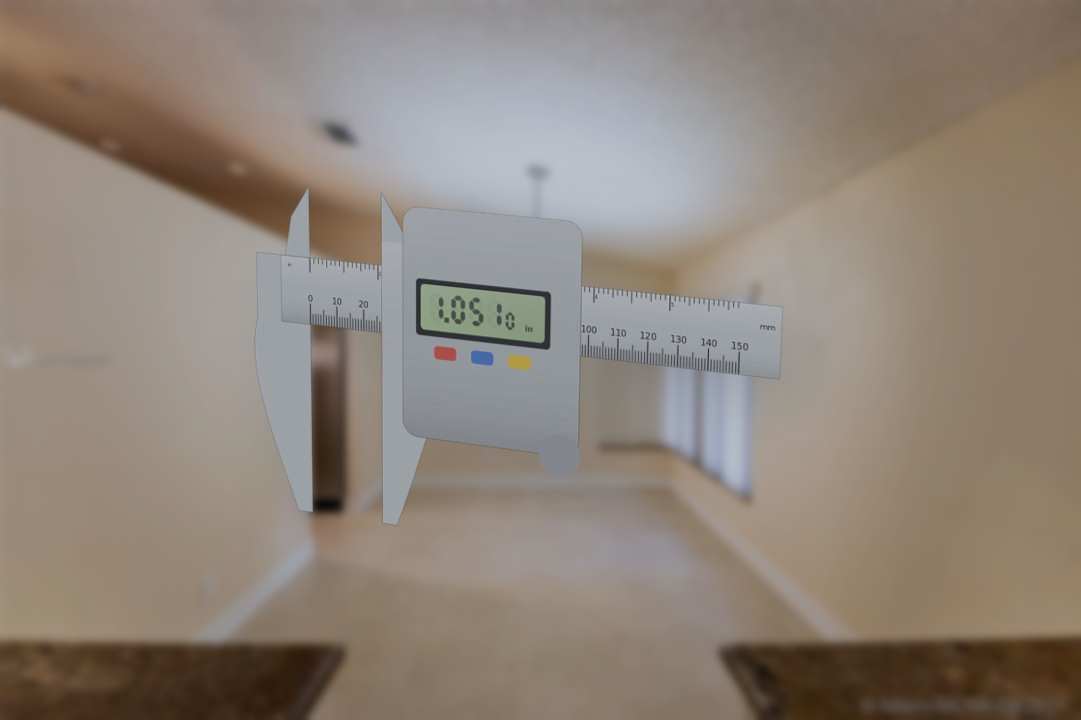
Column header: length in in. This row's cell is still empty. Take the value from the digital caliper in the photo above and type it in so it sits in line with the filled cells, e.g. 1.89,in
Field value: 1.0510,in
